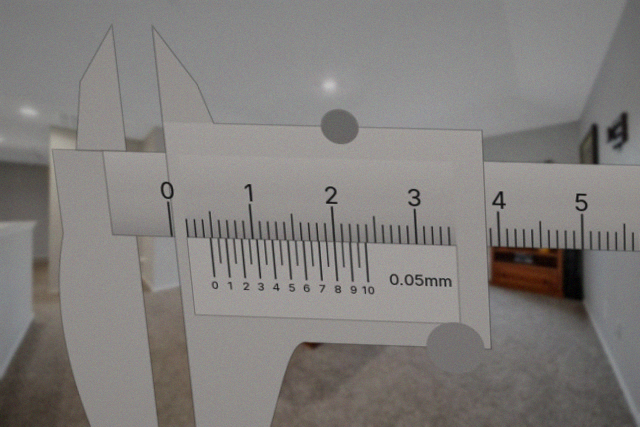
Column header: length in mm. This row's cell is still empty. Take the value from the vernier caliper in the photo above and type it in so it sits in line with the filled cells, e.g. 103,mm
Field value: 4.8,mm
